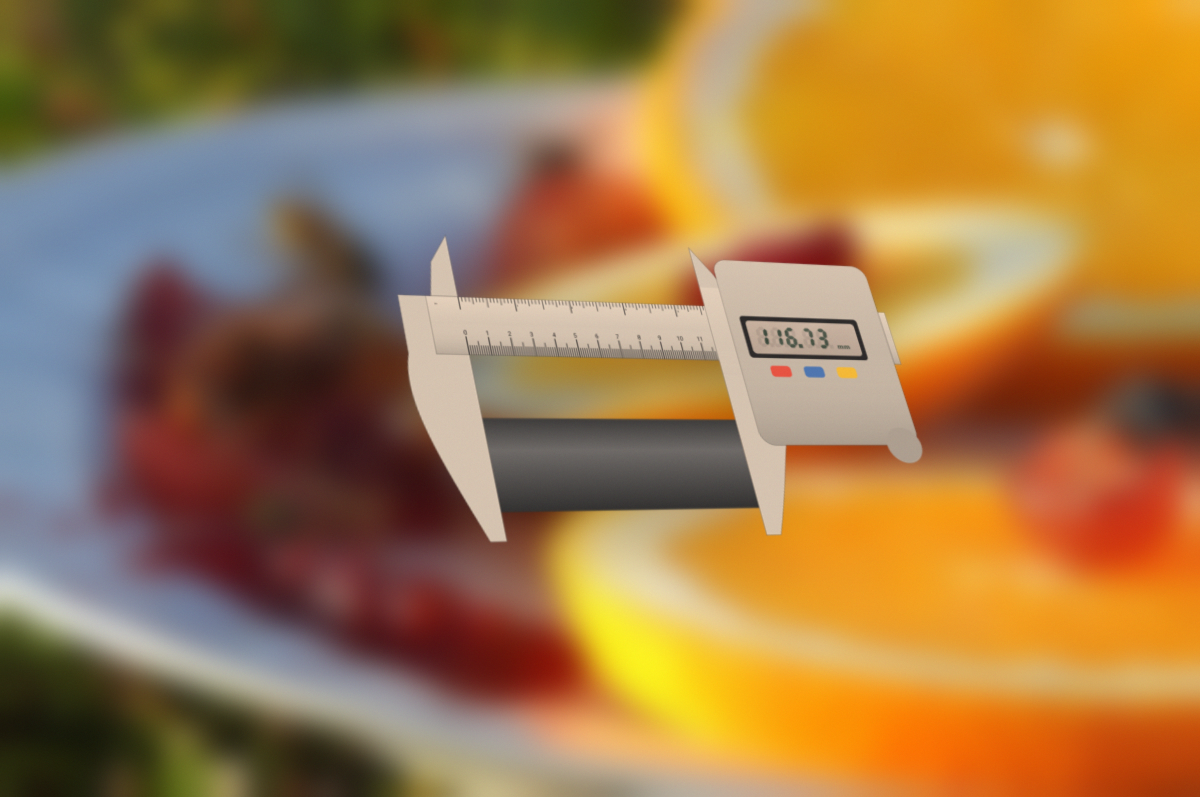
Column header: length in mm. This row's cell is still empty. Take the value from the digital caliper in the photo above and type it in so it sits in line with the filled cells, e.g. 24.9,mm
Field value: 116.73,mm
